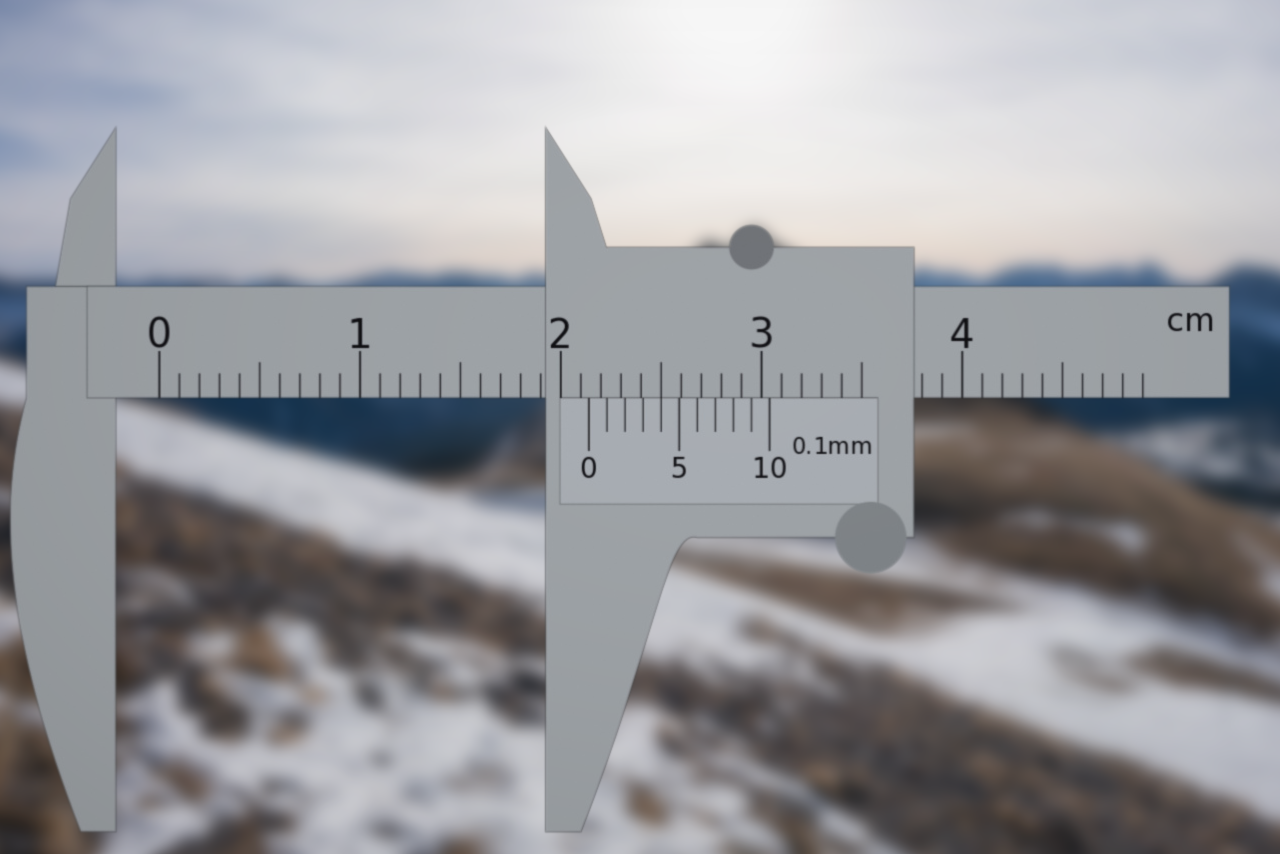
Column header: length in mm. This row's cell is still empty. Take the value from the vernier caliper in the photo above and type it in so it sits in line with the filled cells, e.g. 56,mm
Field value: 21.4,mm
